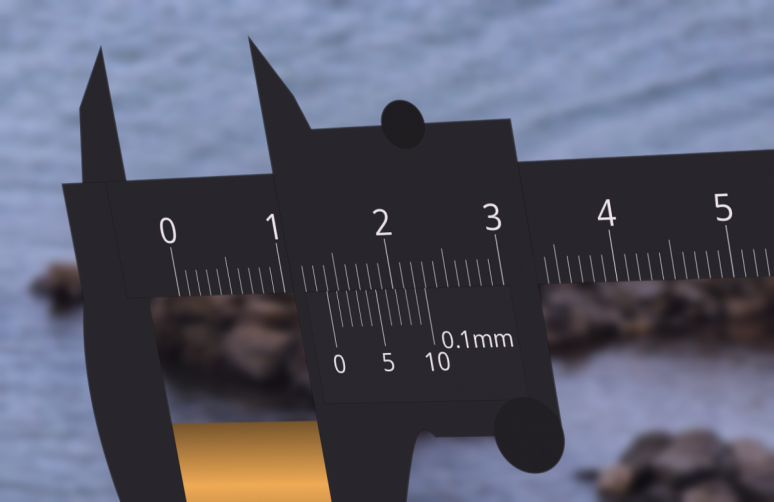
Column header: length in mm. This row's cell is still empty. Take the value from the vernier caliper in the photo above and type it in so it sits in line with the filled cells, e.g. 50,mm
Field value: 13.9,mm
